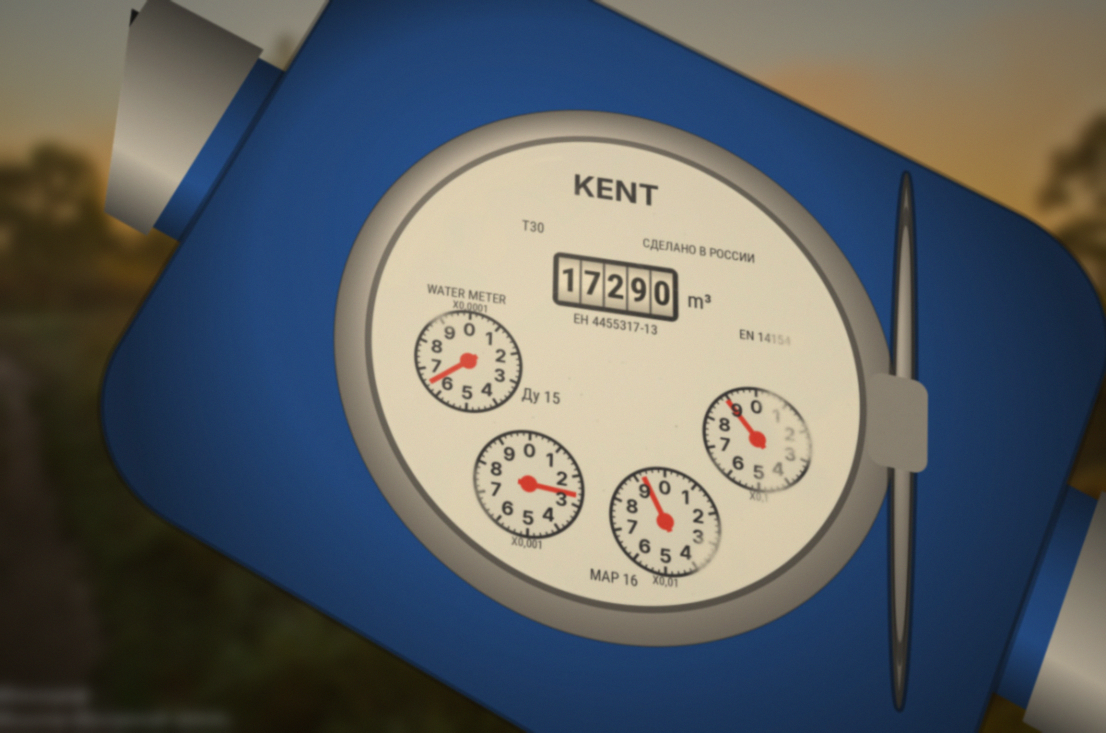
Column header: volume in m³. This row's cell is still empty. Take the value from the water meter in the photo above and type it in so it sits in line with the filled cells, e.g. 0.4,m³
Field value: 17290.8926,m³
